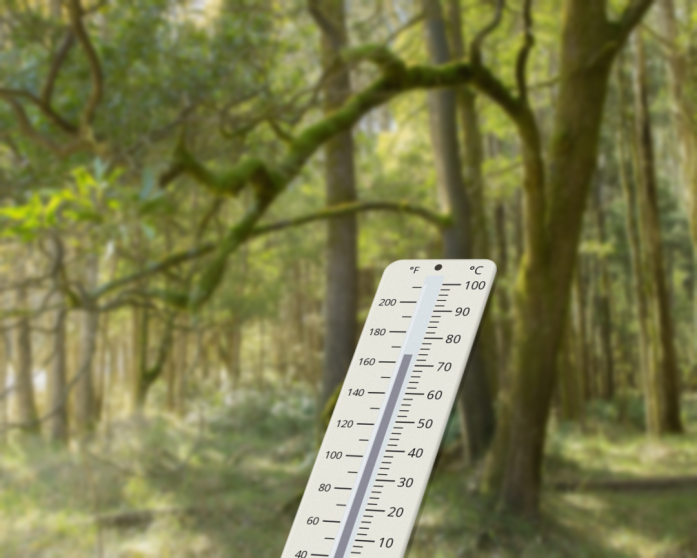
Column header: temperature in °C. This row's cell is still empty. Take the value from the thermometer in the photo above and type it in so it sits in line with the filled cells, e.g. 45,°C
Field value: 74,°C
